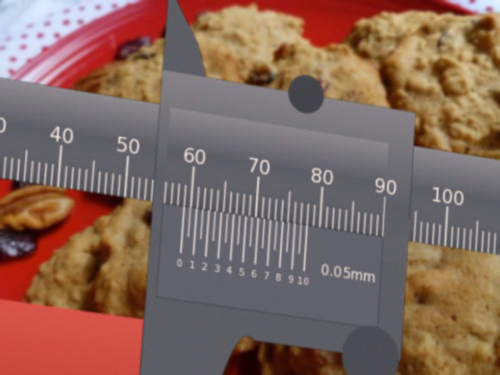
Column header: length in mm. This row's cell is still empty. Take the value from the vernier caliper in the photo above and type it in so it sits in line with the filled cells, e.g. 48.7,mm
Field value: 59.0,mm
